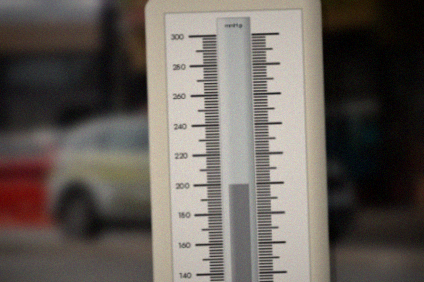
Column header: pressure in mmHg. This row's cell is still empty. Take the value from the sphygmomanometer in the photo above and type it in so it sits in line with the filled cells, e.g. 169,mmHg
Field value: 200,mmHg
